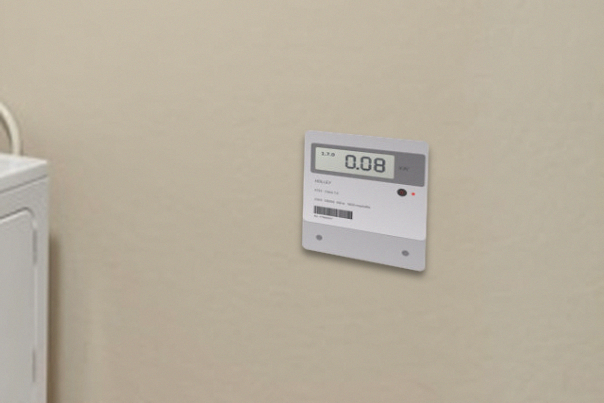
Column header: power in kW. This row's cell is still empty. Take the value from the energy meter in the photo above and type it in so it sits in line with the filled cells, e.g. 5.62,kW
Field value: 0.08,kW
